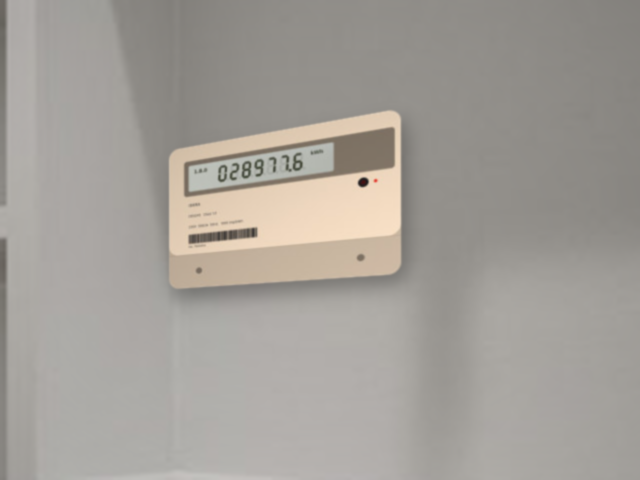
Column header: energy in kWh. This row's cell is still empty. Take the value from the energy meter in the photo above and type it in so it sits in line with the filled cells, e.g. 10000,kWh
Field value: 28977.6,kWh
